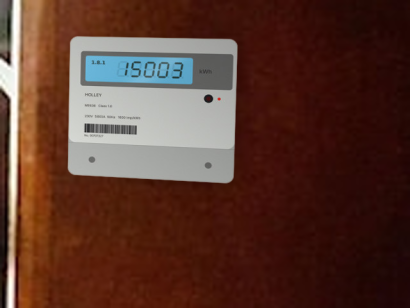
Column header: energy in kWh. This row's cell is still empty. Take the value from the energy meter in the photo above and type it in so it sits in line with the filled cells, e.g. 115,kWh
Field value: 15003,kWh
